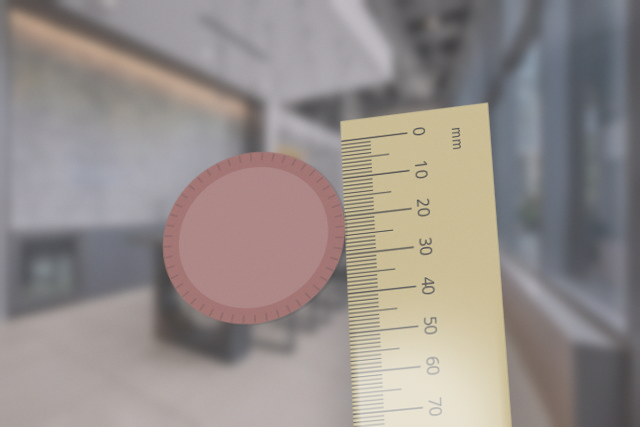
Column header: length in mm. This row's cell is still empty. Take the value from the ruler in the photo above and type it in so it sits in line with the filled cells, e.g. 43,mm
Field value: 45,mm
